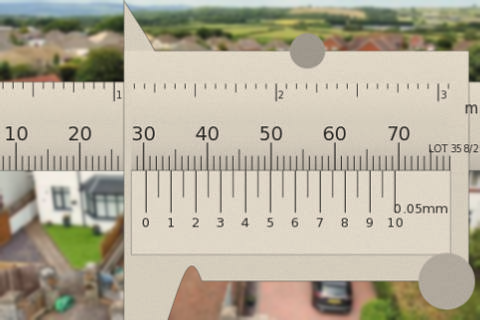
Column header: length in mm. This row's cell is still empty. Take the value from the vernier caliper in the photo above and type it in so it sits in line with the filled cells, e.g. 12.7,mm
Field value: 30.4,mm
